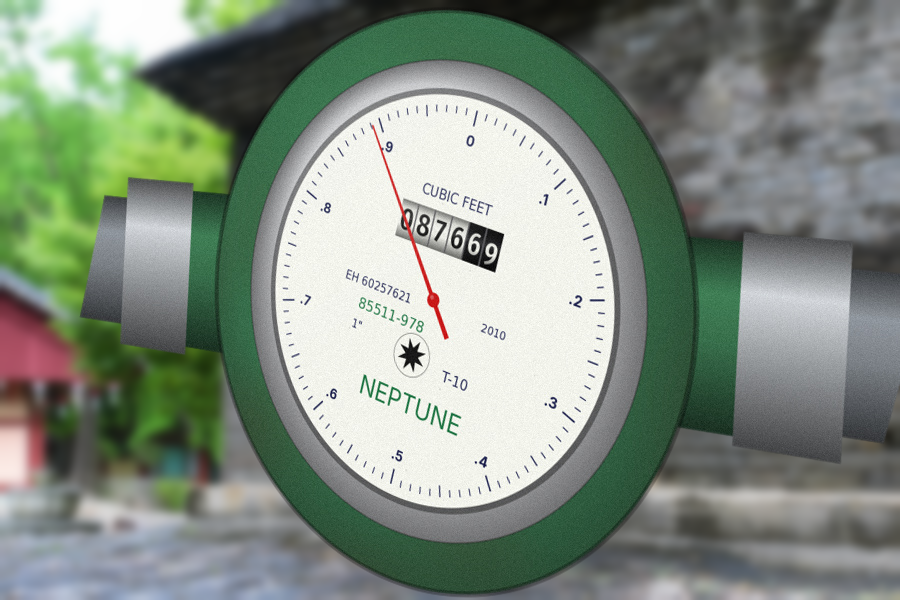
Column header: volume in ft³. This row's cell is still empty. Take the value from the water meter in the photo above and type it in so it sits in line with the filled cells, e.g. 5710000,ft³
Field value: 87668.89,ft³
